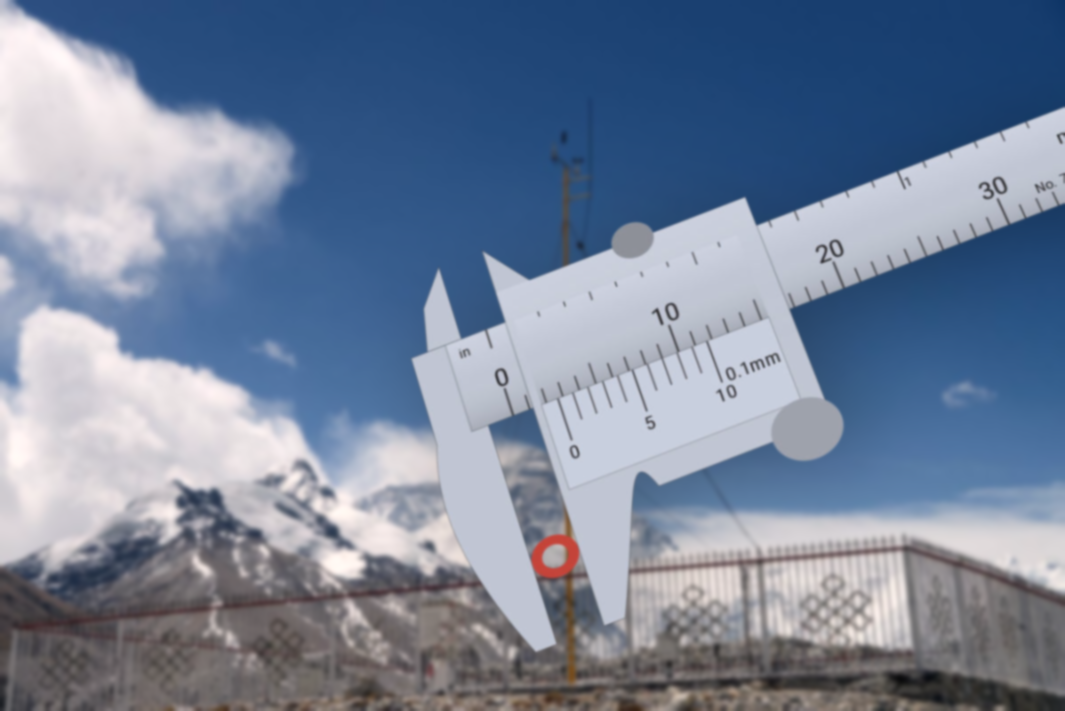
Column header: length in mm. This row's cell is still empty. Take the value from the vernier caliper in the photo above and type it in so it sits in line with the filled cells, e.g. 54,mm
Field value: 2.7,mm
